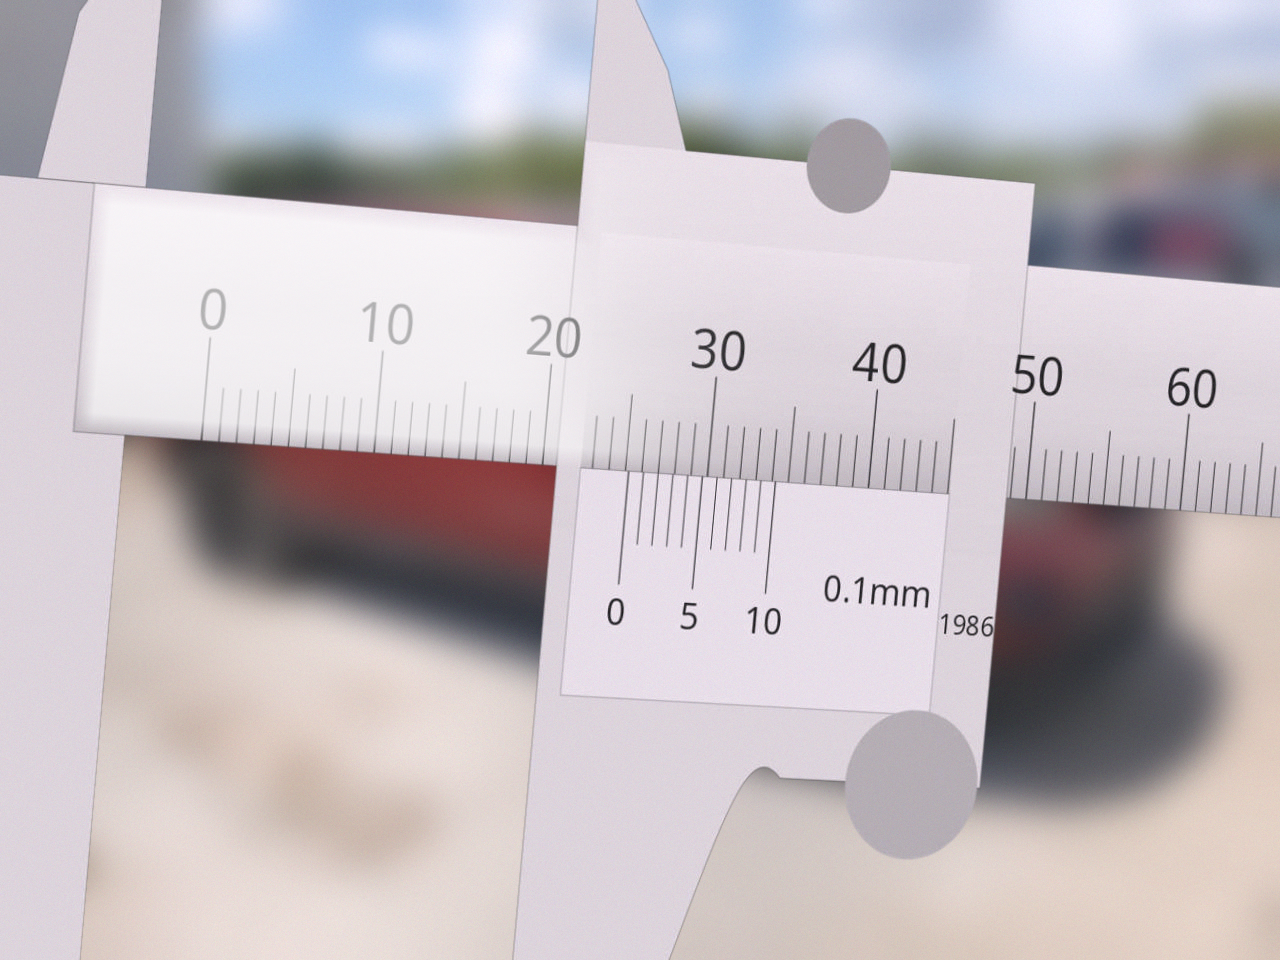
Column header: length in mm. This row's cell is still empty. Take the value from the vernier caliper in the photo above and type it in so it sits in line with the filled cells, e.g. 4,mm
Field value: 25.2,mm
